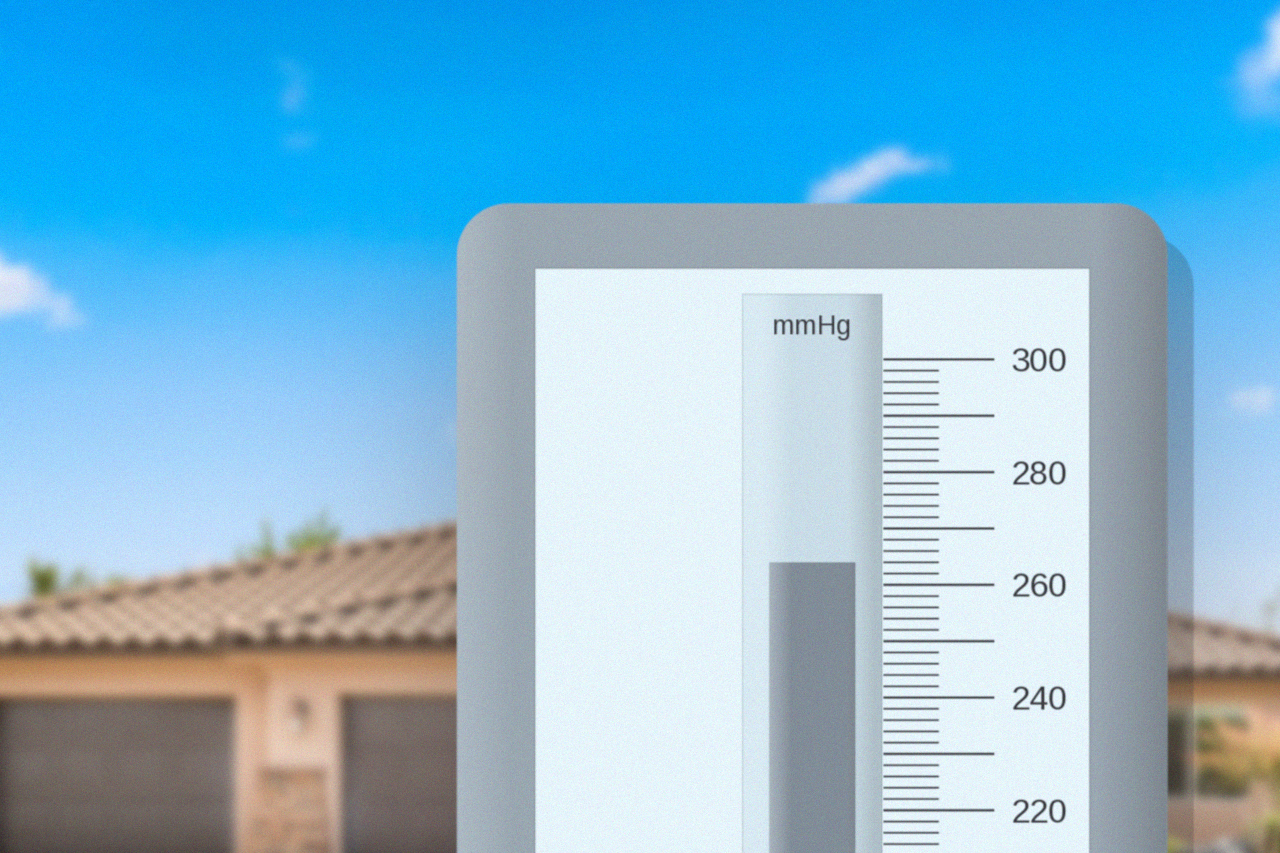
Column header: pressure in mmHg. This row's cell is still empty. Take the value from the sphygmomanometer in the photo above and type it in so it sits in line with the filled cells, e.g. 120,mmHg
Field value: 264,mmHg
